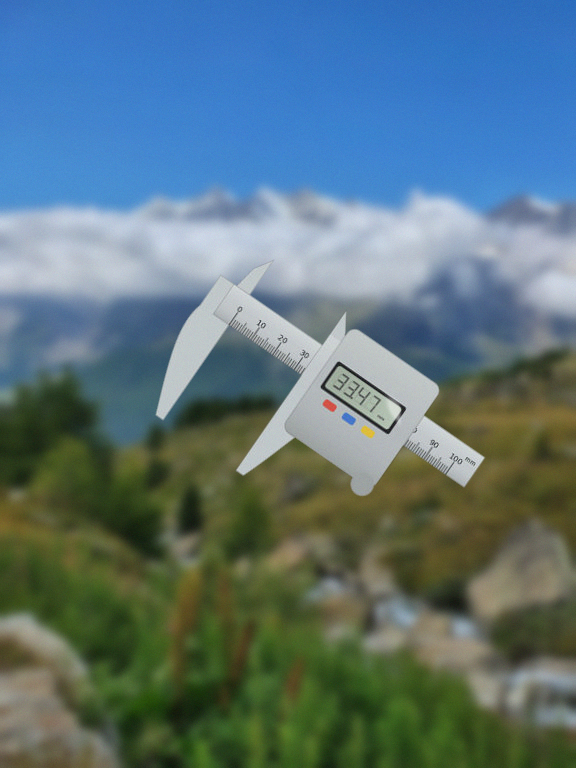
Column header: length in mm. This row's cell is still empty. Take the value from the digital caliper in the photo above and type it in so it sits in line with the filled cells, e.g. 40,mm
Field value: 33.47,mm
